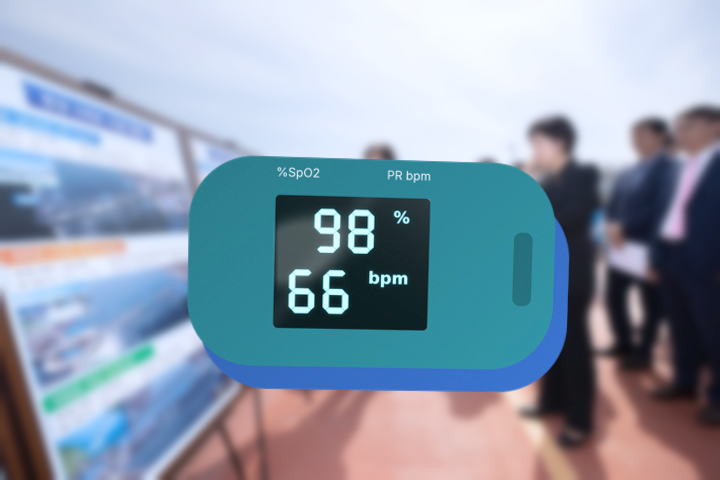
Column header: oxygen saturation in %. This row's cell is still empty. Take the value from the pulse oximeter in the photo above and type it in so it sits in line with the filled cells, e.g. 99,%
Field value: 98,%
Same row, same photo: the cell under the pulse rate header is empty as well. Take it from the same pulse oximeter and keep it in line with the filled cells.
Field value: 66,bpm
